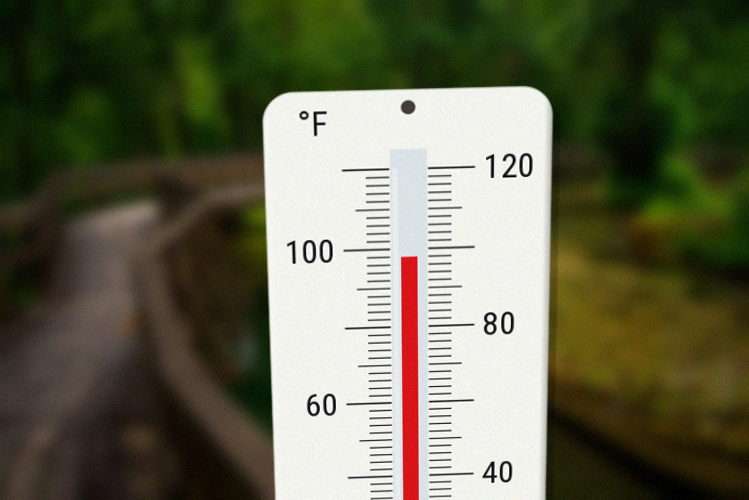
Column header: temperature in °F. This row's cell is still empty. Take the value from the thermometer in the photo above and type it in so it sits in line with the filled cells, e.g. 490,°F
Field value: 98,°F
